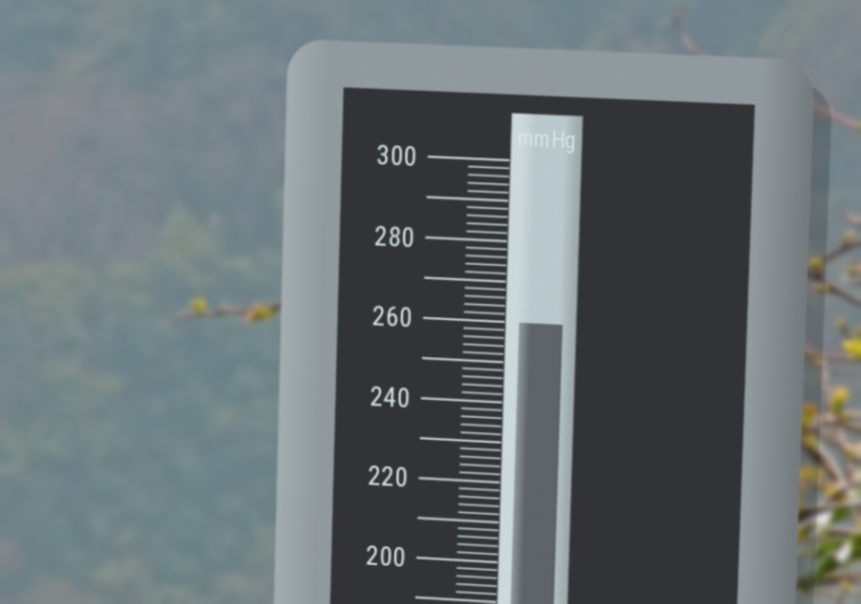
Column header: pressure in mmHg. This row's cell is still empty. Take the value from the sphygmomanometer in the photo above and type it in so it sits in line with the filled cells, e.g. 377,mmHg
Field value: 260,mmHg
